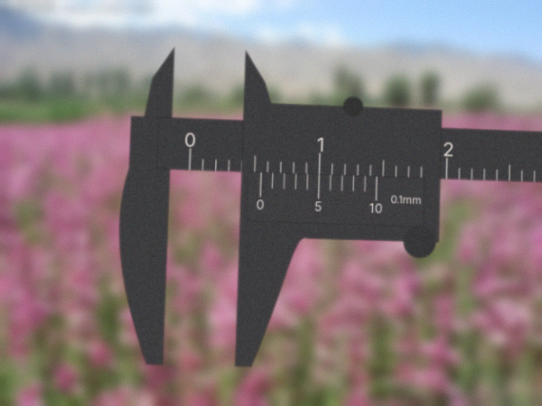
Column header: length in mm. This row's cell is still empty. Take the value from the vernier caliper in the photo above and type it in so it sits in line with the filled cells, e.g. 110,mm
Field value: 5.5,mm
